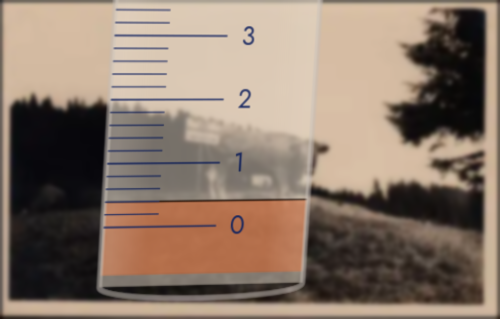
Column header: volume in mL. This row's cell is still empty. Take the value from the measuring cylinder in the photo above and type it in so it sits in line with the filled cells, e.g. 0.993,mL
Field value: 0.4,mL
